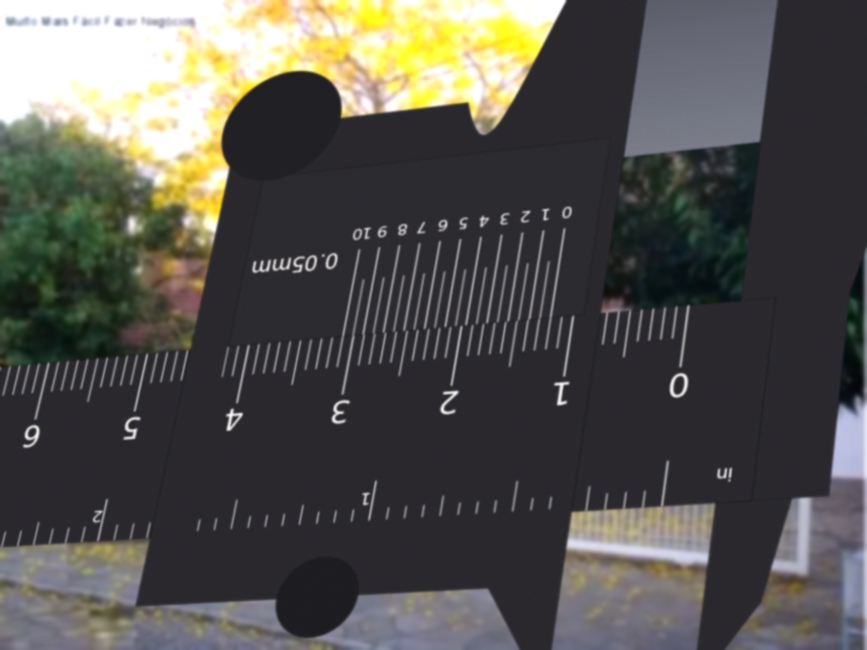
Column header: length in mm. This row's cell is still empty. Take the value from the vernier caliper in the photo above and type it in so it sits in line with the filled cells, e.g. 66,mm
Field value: 12.0,mm
